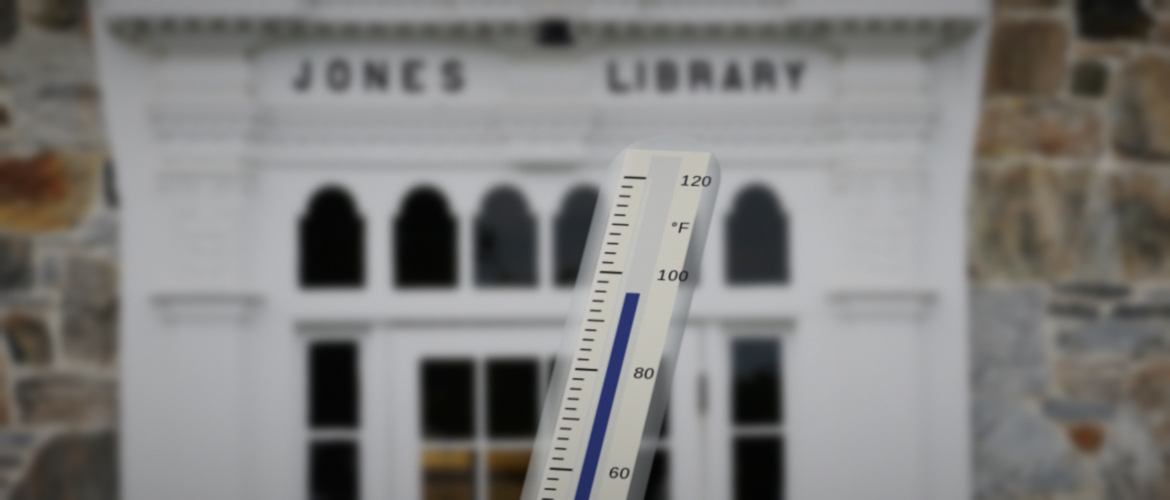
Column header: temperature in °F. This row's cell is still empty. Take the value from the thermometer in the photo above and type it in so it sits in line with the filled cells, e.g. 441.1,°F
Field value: 96,°F
